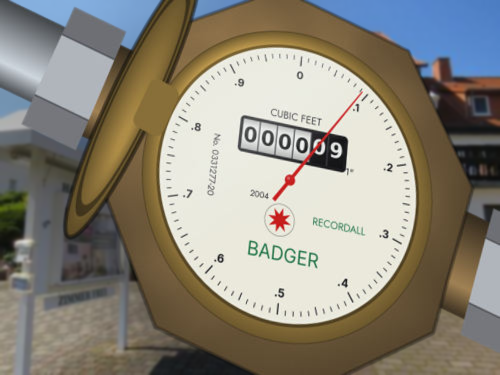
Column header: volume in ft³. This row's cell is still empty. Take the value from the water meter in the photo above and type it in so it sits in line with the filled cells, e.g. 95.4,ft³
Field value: 9.09,ft³
